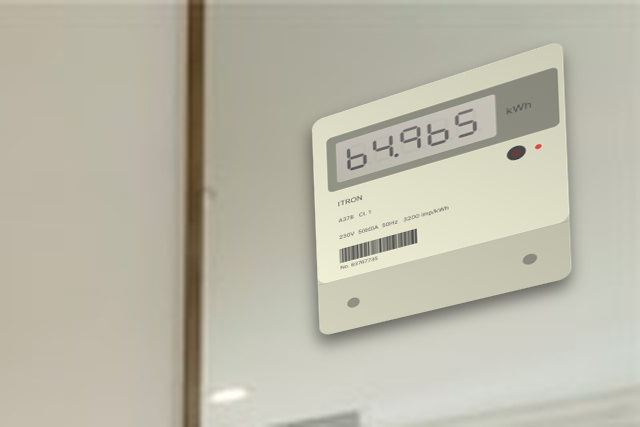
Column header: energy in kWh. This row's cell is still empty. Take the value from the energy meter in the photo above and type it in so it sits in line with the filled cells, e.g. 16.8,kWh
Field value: 64.965,kWh
